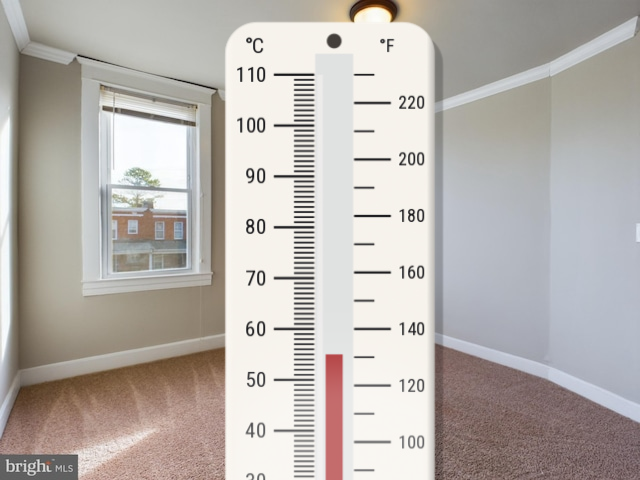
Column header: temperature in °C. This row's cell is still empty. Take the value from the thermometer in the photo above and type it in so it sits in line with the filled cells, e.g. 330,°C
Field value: 55,°C
